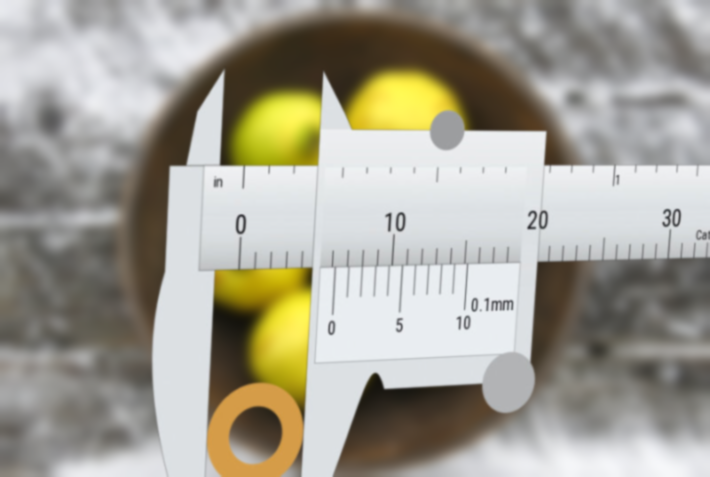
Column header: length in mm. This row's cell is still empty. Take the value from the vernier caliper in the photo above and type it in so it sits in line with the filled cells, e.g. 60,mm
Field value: 6.2,mm
